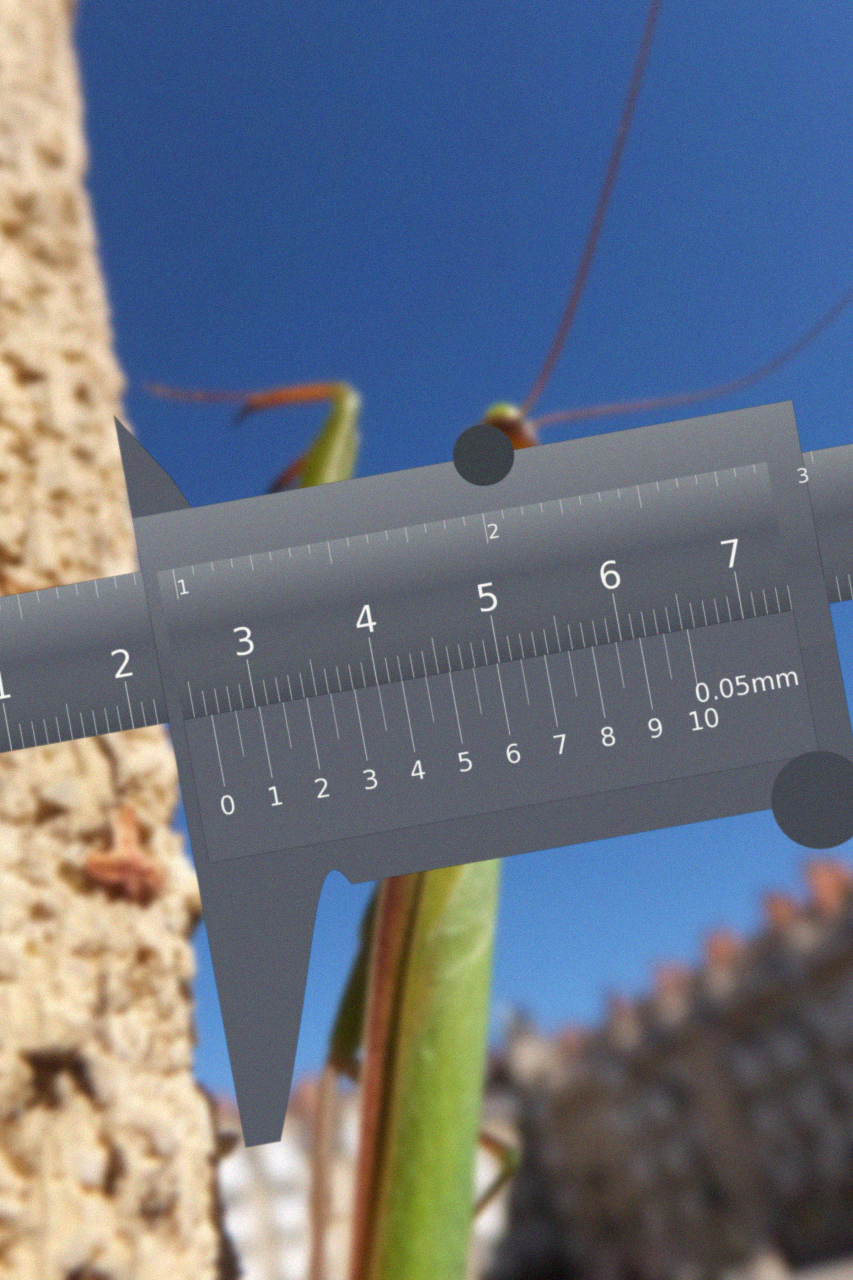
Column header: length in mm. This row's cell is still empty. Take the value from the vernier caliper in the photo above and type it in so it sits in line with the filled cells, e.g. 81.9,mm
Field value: 26.4,mm
